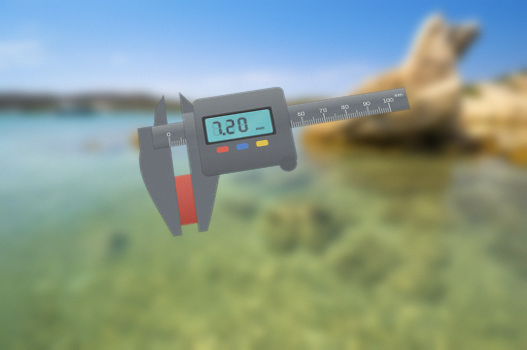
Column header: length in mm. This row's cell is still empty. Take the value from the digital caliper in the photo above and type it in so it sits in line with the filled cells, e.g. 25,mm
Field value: 7.20,mm
